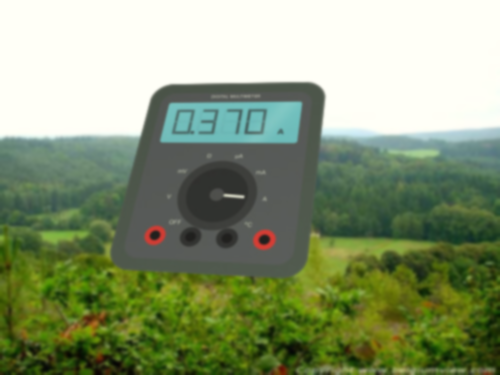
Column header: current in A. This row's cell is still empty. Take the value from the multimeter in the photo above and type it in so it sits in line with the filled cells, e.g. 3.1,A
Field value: 0.370,A
